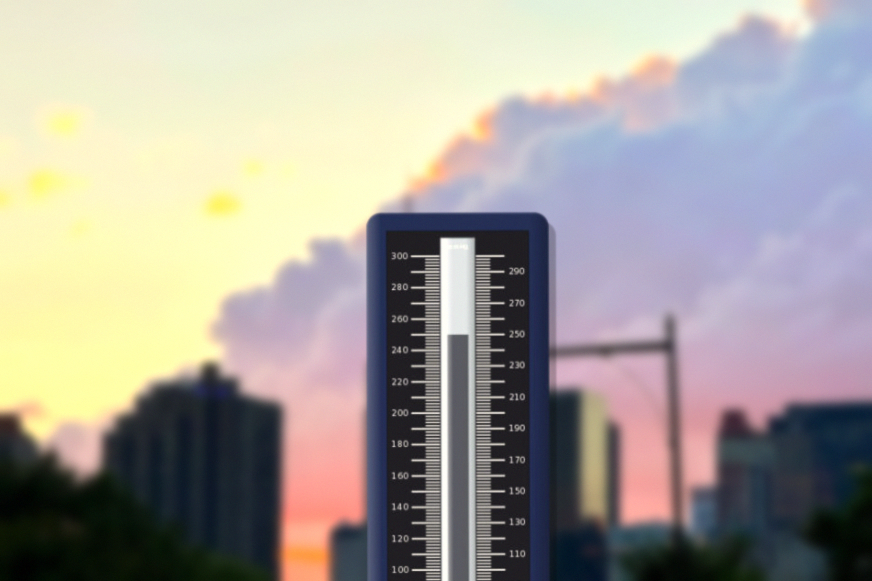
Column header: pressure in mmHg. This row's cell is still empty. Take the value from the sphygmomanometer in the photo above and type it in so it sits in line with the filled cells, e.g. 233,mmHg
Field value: 250,mmHg
